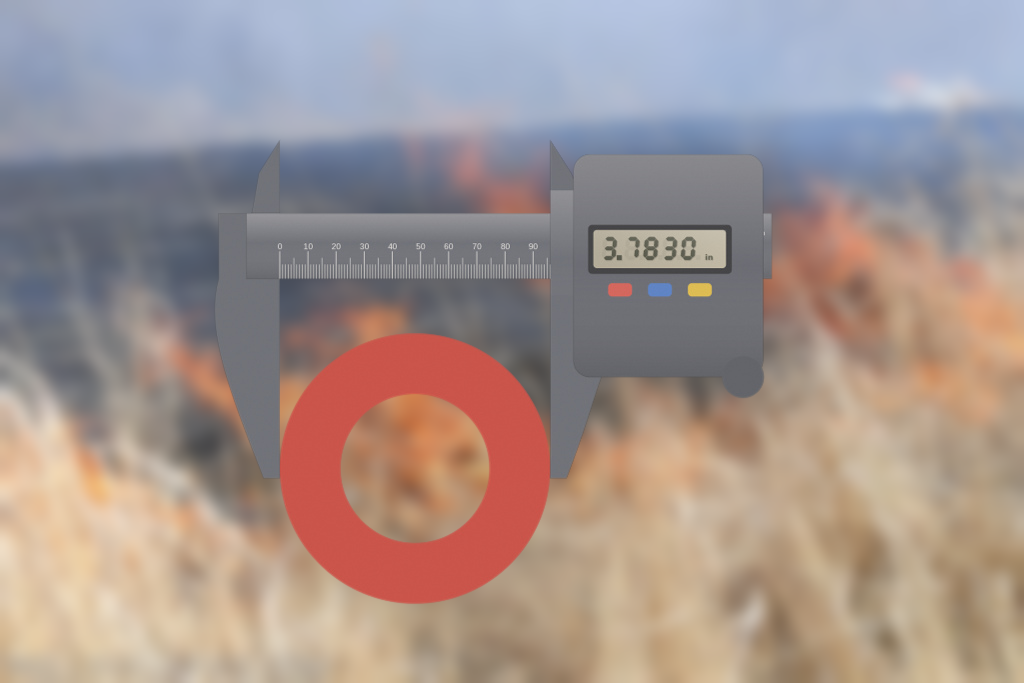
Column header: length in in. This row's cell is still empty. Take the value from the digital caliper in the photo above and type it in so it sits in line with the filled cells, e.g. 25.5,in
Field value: 3.7830,in
